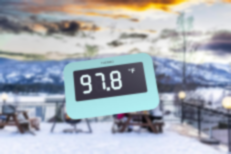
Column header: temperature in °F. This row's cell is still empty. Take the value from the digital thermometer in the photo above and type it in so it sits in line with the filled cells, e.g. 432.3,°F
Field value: 97.8,°F
